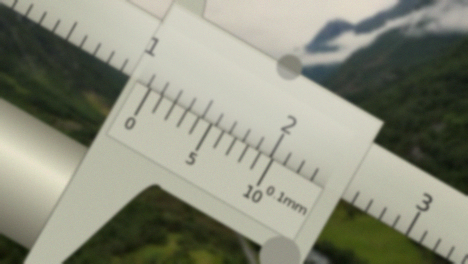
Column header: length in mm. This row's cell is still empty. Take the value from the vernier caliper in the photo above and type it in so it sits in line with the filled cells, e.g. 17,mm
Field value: 11.2,mm
